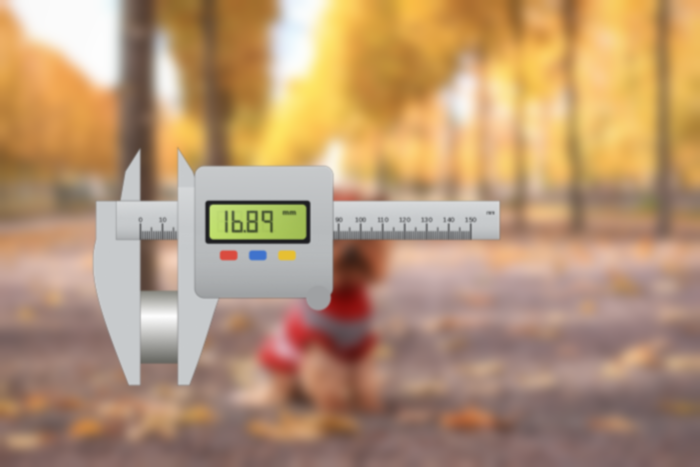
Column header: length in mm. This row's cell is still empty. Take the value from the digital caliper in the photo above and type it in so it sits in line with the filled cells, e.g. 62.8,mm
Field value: 16.89,mm
